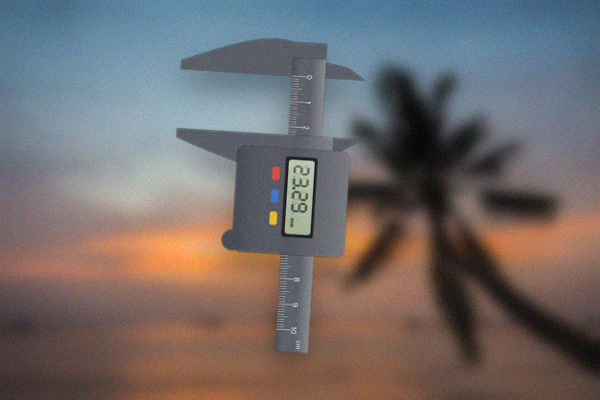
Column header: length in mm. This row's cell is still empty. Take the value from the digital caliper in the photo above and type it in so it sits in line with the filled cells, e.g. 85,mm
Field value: 23.29,mm
